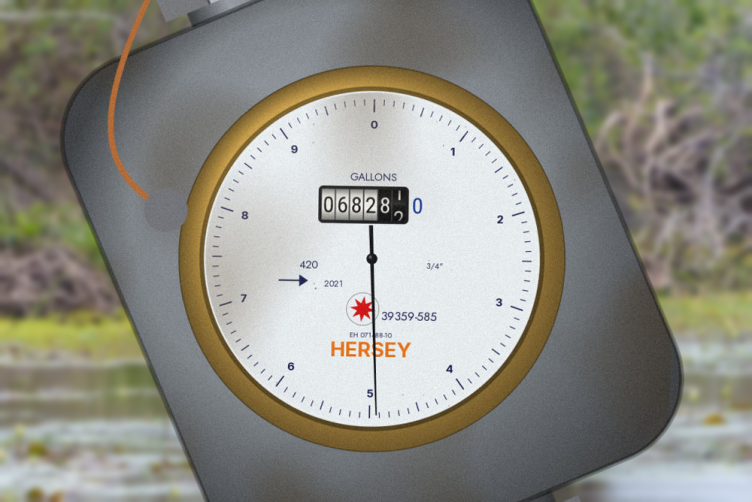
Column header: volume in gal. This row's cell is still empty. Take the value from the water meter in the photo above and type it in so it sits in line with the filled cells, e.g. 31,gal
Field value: 682814.9,gal
